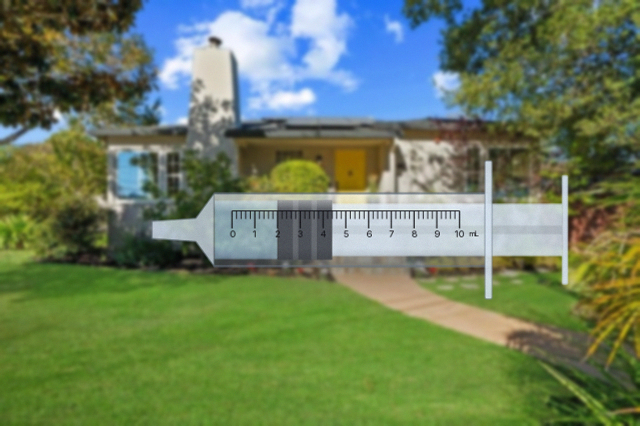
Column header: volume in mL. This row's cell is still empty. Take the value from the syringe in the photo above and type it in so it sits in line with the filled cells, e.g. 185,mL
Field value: 2,mL
